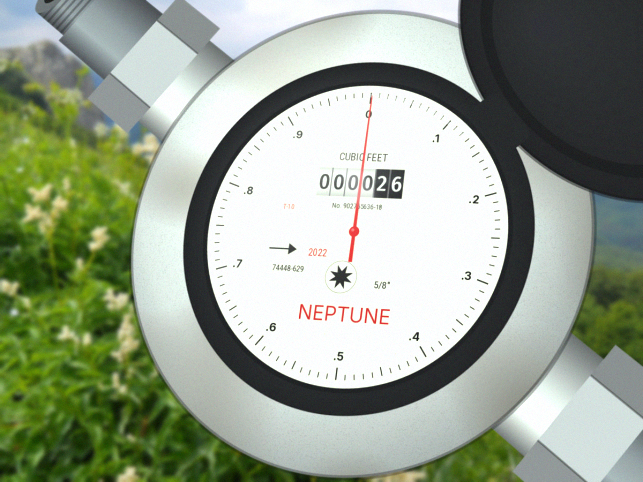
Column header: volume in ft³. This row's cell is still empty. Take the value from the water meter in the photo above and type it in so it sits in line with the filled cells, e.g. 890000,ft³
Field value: 26.00,ft³
